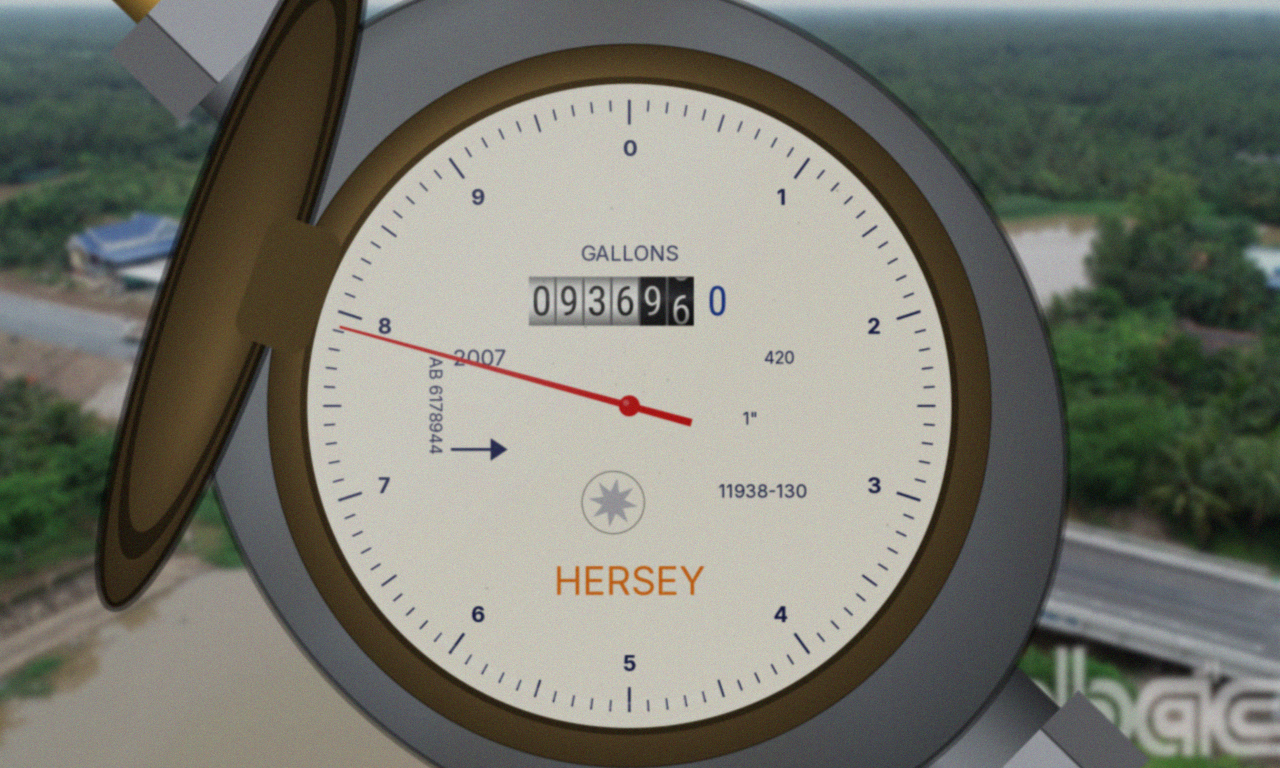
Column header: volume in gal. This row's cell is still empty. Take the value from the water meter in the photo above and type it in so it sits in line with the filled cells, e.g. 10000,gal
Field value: 936957.9,gal
